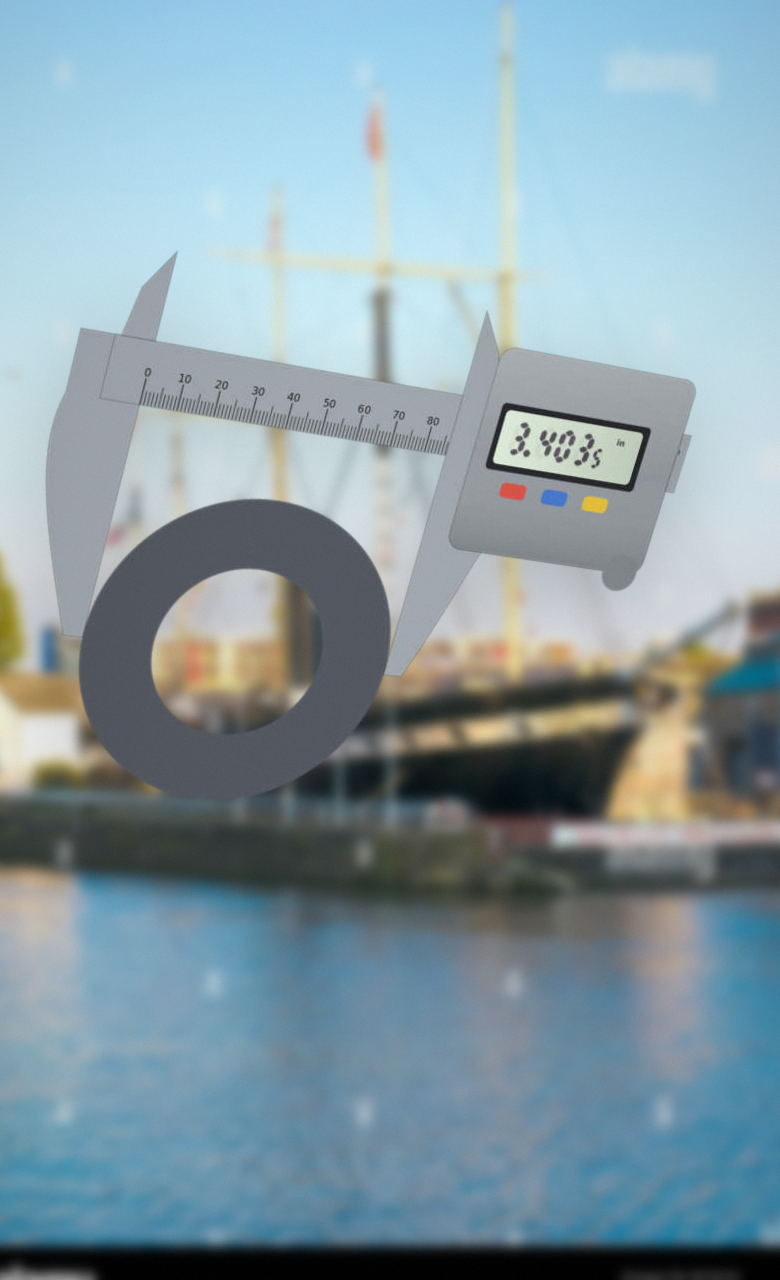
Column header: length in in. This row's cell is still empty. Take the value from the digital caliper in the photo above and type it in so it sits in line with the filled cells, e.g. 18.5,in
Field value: 3.4035,in
